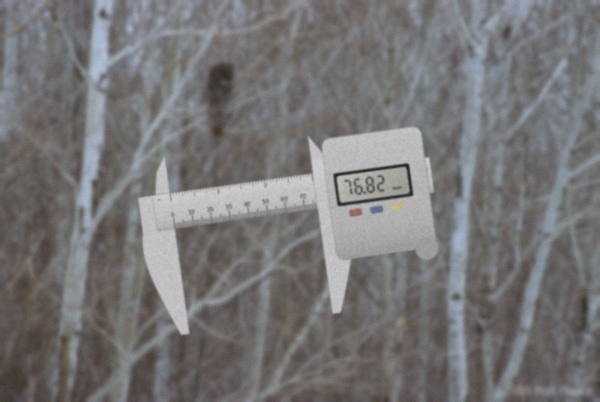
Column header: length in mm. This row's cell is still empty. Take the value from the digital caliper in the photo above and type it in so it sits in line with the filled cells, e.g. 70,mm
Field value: 76.82,mm
